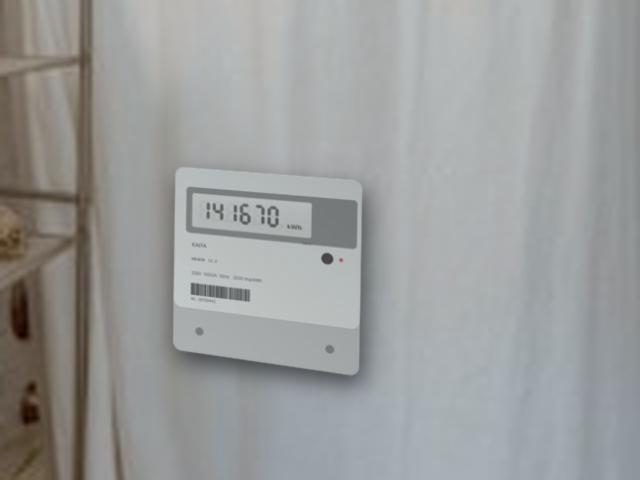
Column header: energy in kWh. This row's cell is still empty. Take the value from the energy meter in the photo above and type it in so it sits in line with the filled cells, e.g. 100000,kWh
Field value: 141670,kWh
